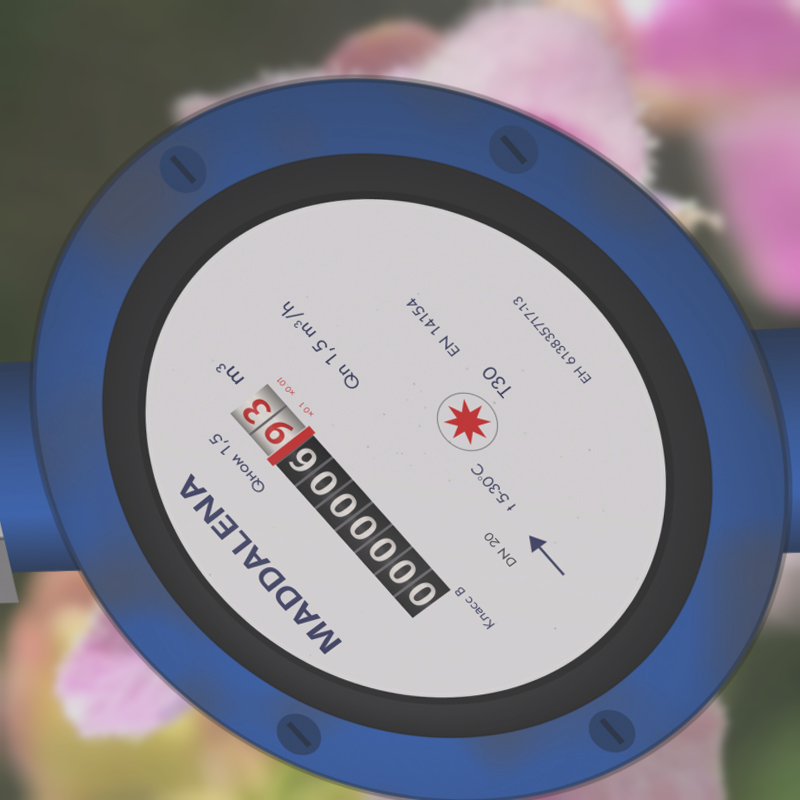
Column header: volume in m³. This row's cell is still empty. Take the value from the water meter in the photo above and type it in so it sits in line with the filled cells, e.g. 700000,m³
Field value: 6.93,m³
